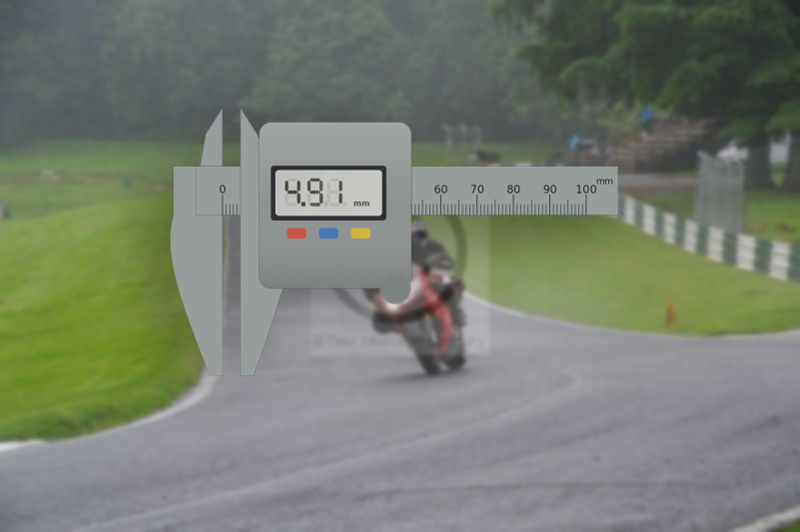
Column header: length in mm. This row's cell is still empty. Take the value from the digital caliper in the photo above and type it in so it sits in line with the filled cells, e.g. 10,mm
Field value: 4.91,mm
